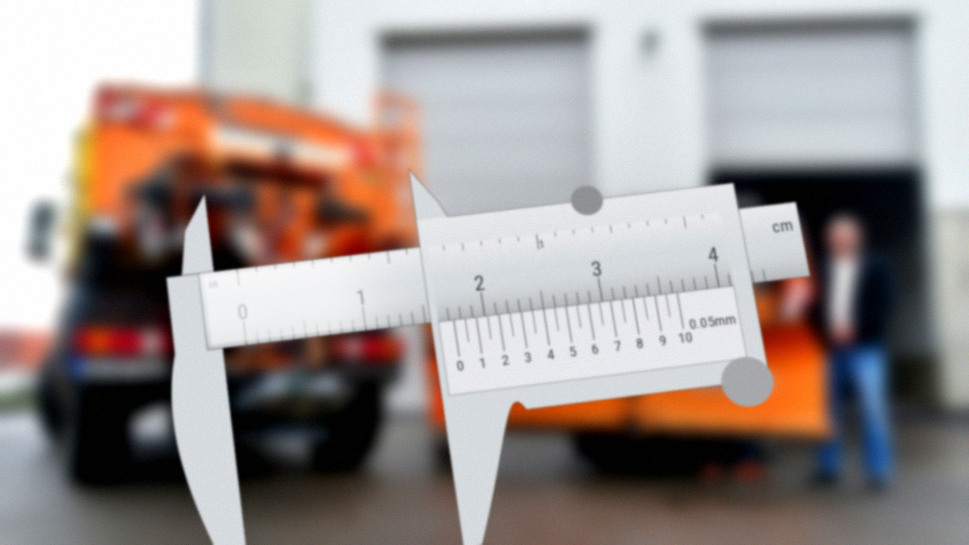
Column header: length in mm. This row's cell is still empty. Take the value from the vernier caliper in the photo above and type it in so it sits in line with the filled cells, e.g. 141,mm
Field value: 17.4,mm
